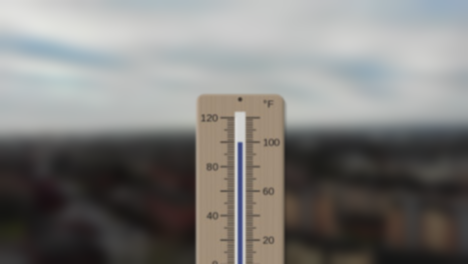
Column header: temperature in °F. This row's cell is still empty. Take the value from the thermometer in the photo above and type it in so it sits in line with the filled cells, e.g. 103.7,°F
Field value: 100,°F
